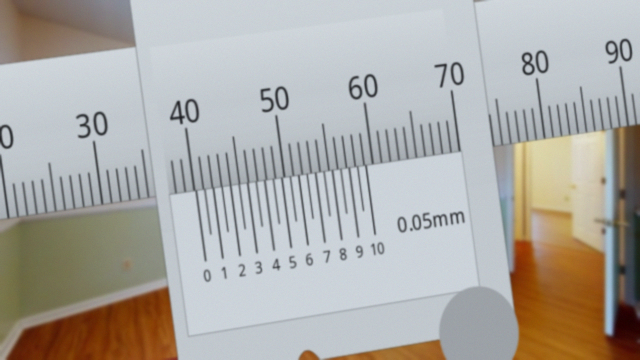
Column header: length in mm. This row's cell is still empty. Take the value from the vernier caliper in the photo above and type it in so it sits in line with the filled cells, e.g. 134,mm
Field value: 40.2,mm
